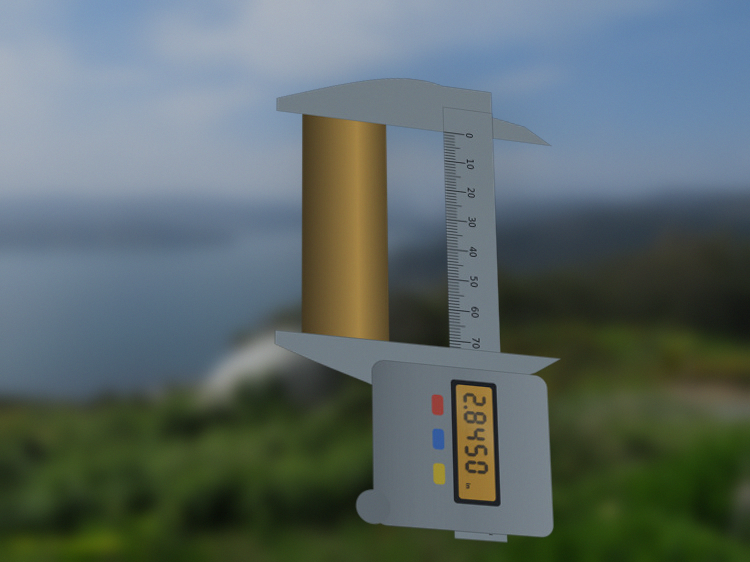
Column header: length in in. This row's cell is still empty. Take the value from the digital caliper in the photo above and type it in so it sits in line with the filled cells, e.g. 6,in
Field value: 2.8450,in
